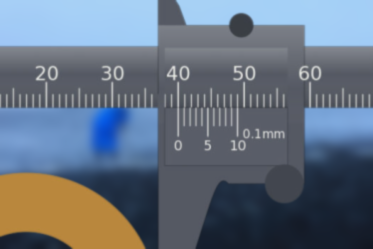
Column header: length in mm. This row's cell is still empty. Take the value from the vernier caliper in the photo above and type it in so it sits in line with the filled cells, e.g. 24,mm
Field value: 40.0,mm
